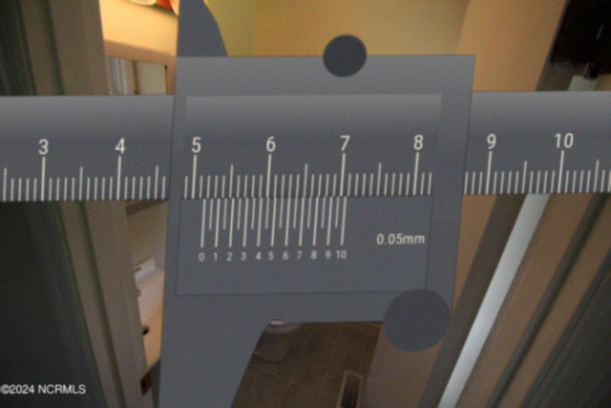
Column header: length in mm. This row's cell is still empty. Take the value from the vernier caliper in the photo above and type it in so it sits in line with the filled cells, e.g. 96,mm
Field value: 51.6,mm
